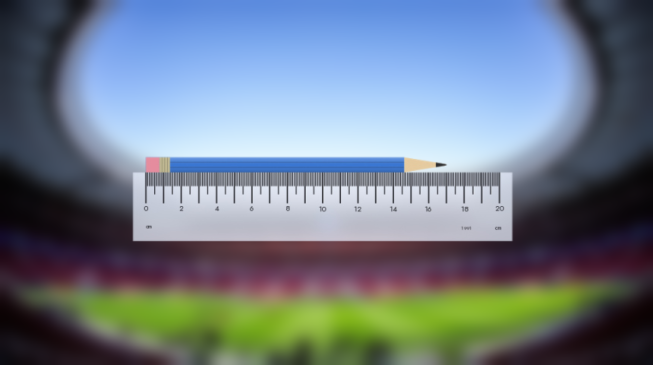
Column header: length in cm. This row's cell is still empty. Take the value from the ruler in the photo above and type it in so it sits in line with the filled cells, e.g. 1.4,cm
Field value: 17,cm
